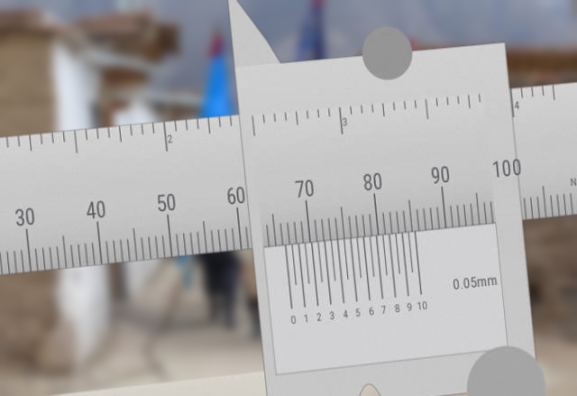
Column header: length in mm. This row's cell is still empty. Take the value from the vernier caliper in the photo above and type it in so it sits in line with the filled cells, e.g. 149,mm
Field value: 66.4,mm
